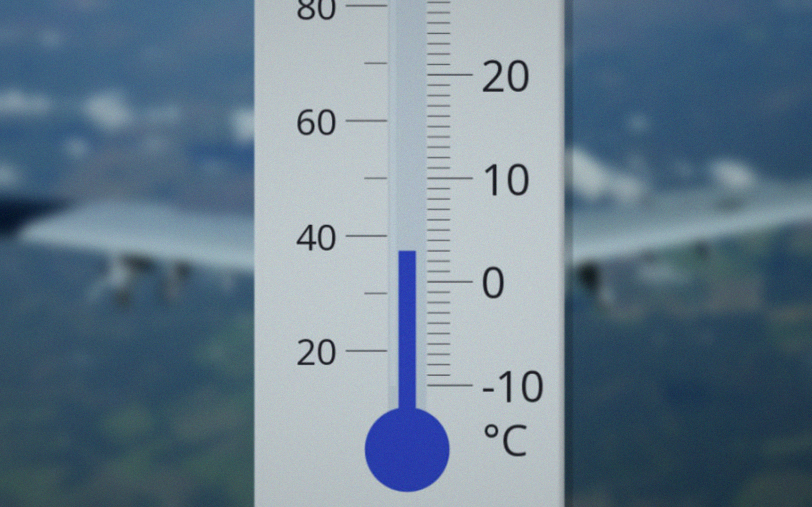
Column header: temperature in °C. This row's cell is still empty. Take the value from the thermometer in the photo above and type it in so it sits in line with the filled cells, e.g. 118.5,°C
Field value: 3,°C
